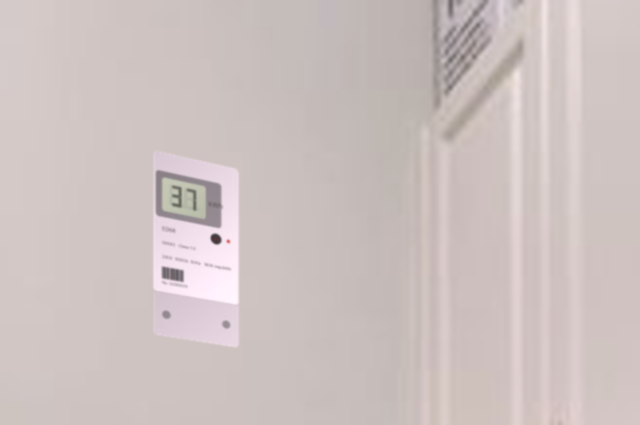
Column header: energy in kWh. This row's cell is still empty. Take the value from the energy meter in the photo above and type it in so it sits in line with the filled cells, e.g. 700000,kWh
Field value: 37,kWh
